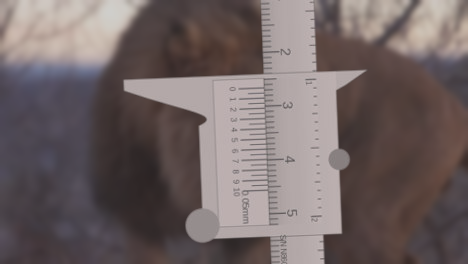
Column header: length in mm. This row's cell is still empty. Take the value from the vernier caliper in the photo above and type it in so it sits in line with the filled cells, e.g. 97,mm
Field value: 26.6,mm
